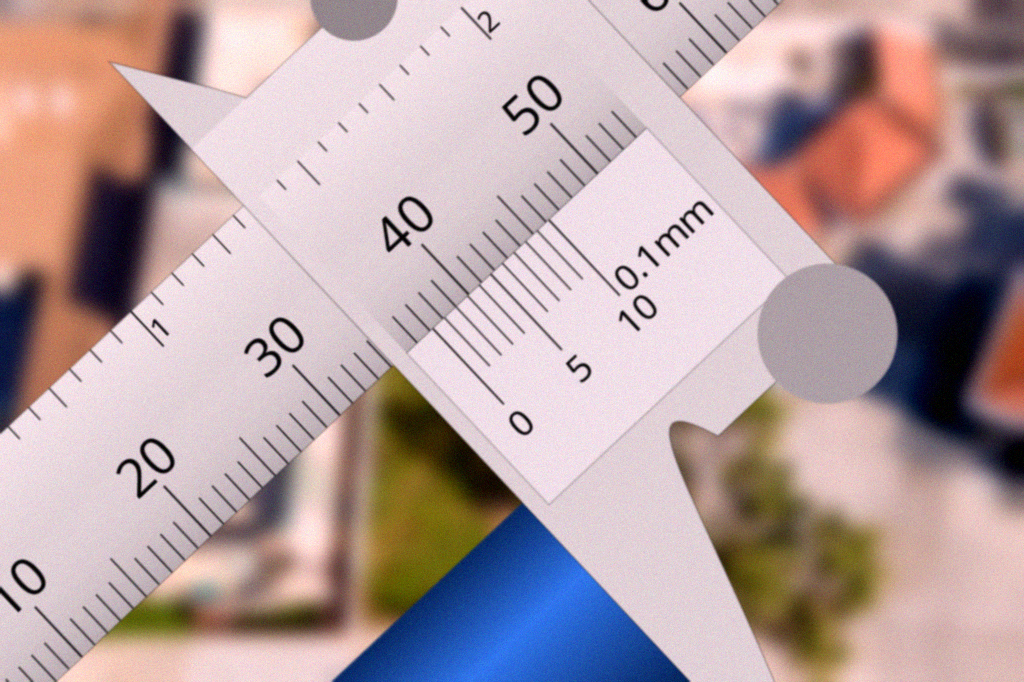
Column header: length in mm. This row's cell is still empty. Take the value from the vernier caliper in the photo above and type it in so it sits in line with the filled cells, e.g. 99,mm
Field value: 37.2,mm
